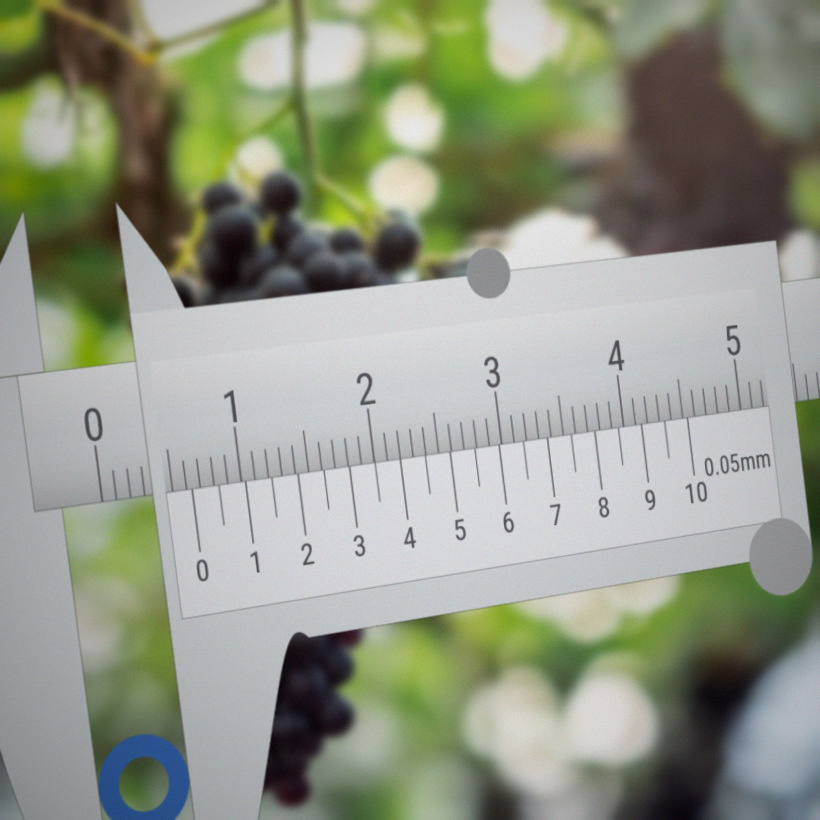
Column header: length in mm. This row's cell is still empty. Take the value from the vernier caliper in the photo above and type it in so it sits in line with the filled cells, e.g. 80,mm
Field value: 6.4,mm
